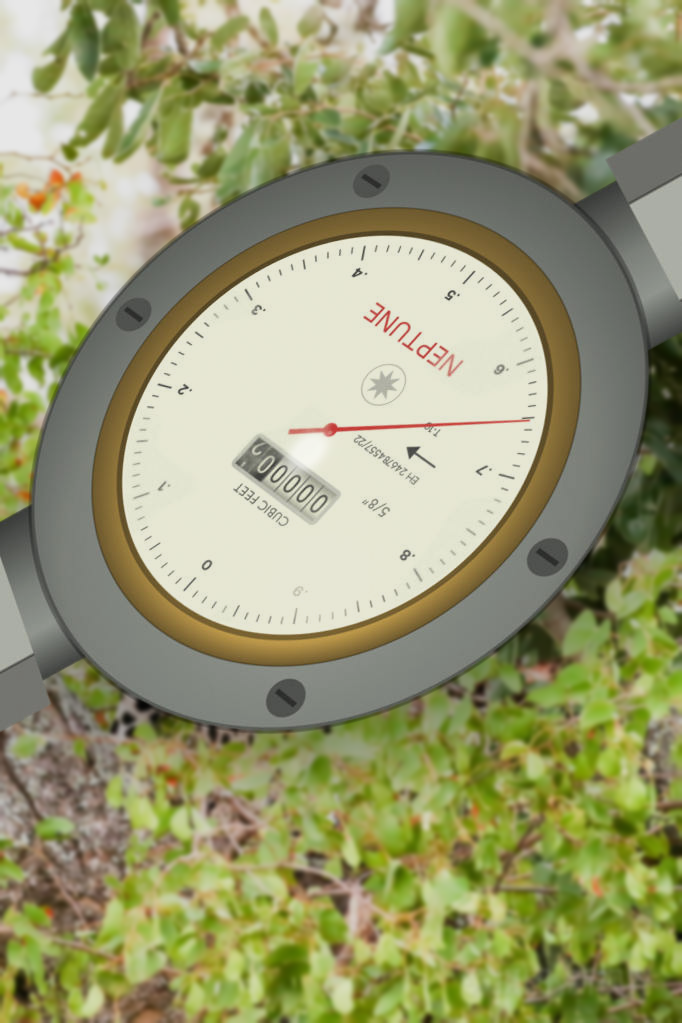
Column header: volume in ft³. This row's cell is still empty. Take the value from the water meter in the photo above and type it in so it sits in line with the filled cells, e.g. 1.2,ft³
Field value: 1.65,ft³
